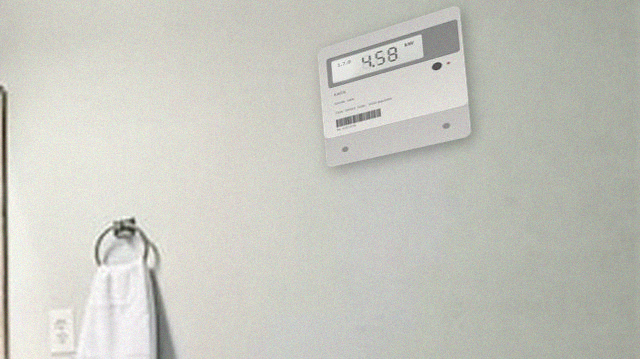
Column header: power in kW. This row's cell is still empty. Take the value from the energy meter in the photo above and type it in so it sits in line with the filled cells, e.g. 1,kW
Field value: 4.58,kW
